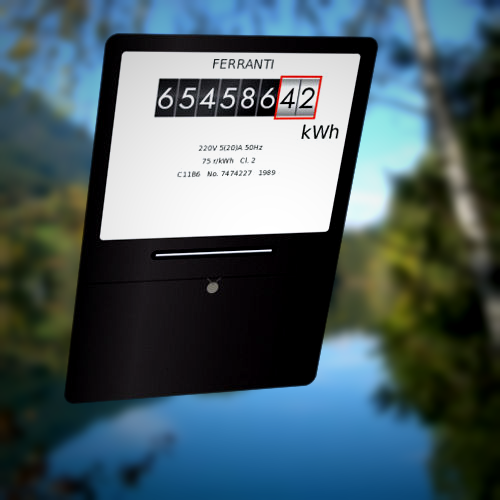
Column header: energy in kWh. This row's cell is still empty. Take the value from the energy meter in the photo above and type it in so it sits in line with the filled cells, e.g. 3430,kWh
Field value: 654586.42,kWh
